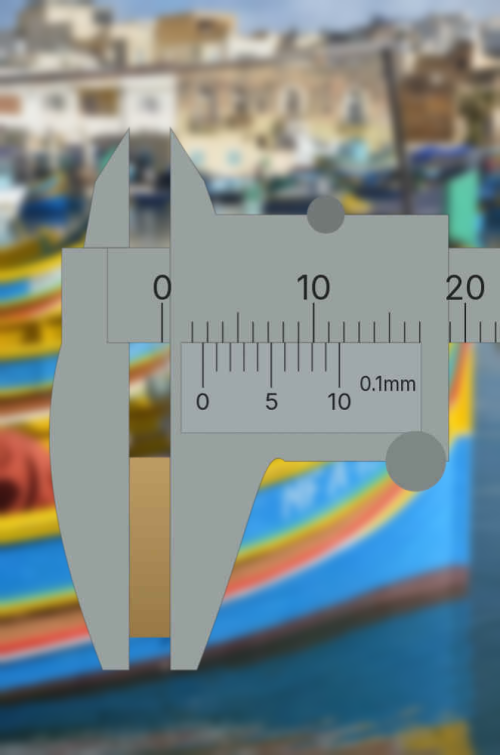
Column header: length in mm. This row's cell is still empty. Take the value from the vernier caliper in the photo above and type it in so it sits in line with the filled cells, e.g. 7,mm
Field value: 2.7,mm
